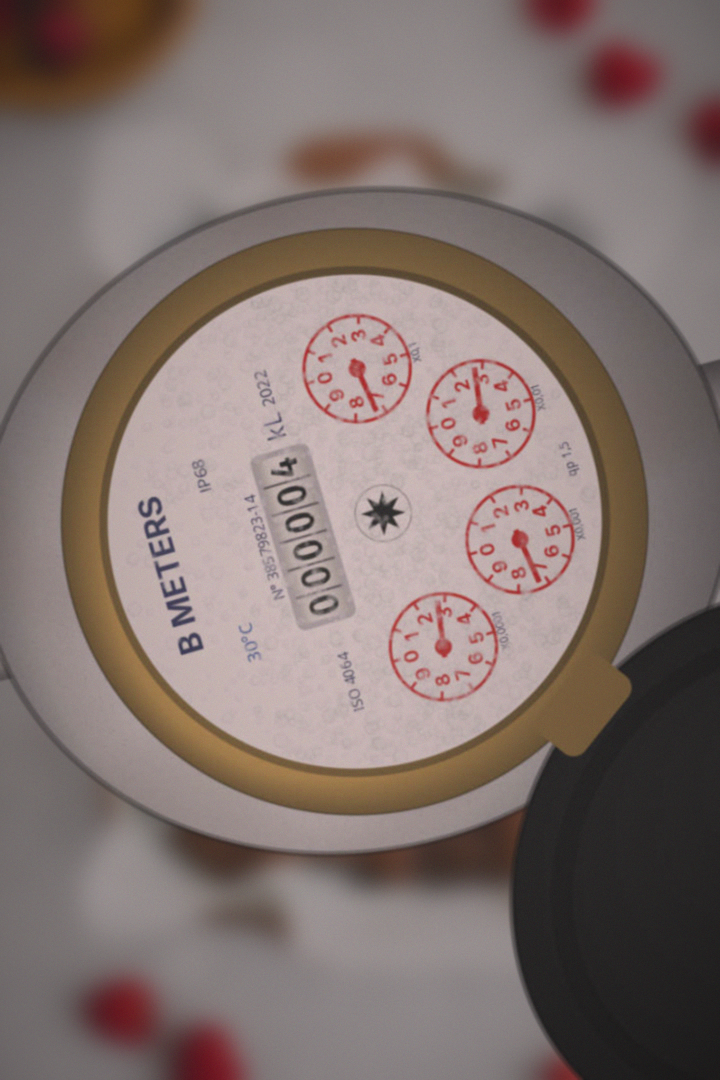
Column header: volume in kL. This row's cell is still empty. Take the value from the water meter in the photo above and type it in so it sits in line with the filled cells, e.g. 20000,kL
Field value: 4.7272,kL
